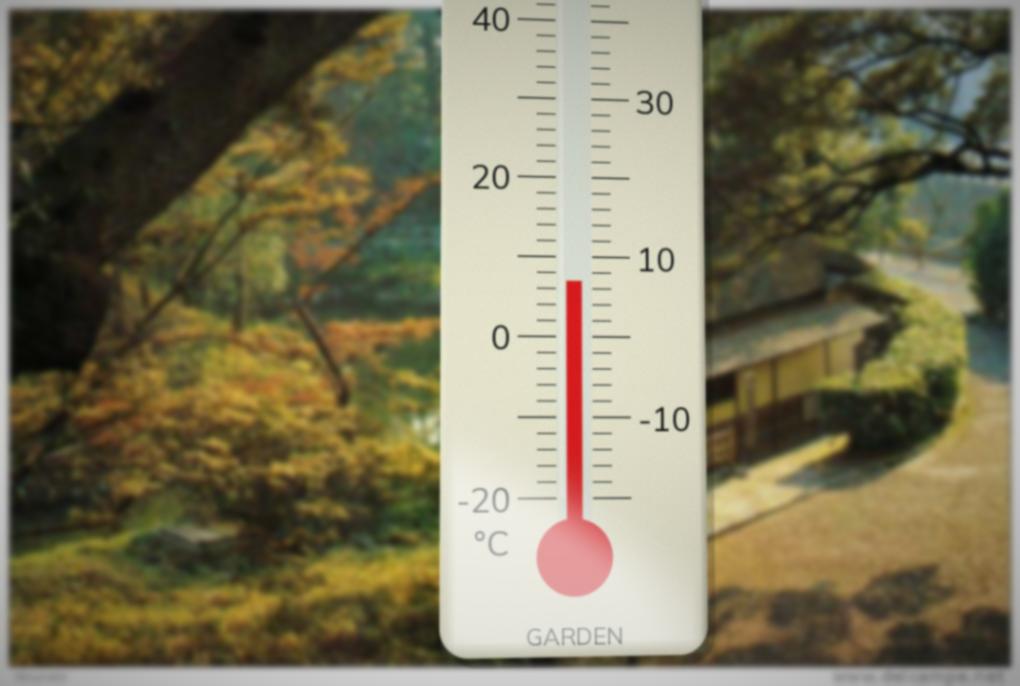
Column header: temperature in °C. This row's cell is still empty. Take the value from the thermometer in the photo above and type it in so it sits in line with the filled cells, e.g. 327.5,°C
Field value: 7,°C
